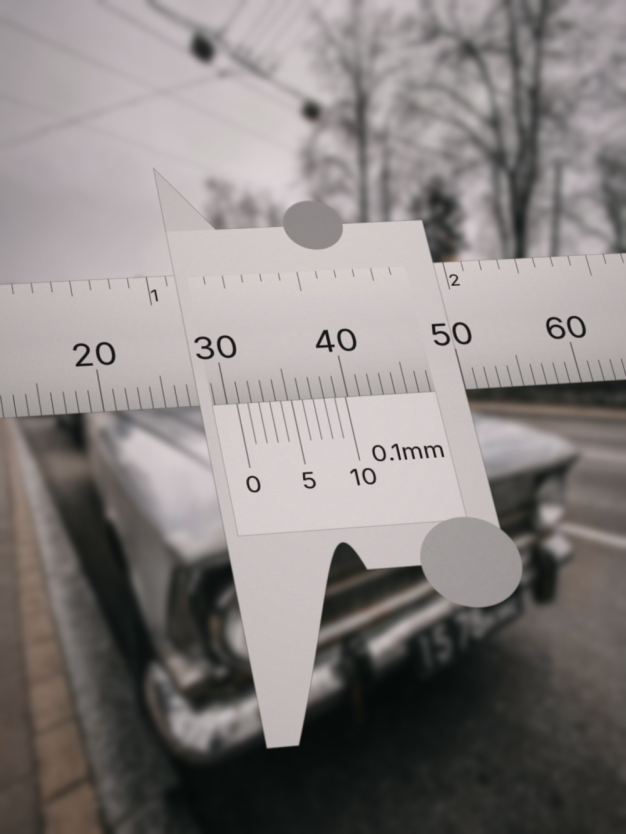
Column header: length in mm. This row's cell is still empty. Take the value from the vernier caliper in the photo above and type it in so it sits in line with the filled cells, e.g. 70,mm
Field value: 30.8,mm
